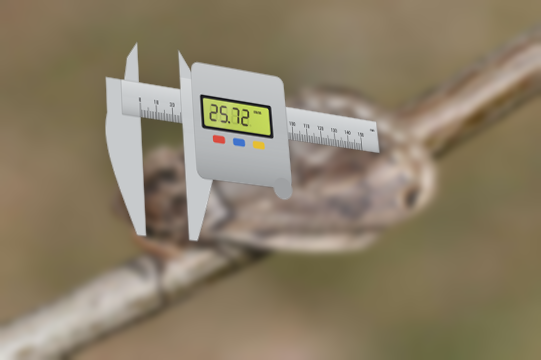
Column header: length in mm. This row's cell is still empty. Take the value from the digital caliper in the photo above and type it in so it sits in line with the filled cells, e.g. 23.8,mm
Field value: 25.72,mm
